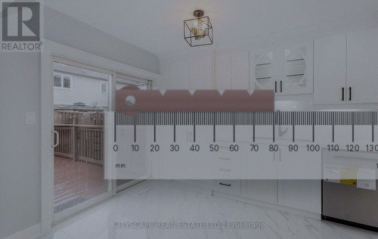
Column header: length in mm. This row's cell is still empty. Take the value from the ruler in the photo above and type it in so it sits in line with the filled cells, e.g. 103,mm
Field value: 80,mm
